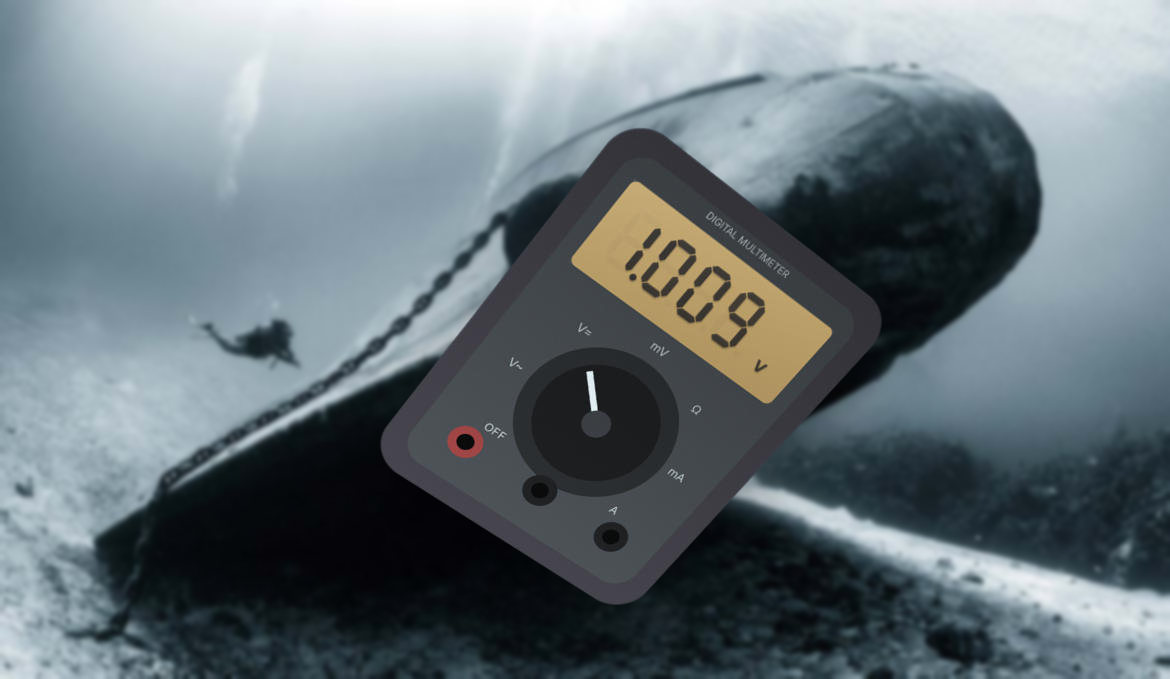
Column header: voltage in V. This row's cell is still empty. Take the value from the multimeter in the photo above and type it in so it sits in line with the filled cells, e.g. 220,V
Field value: 1.009,V
